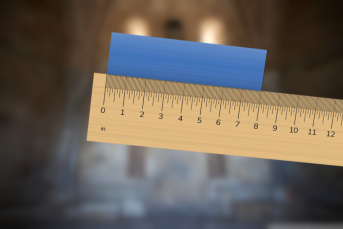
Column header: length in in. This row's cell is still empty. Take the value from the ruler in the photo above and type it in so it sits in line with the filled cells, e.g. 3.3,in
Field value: 8,in
